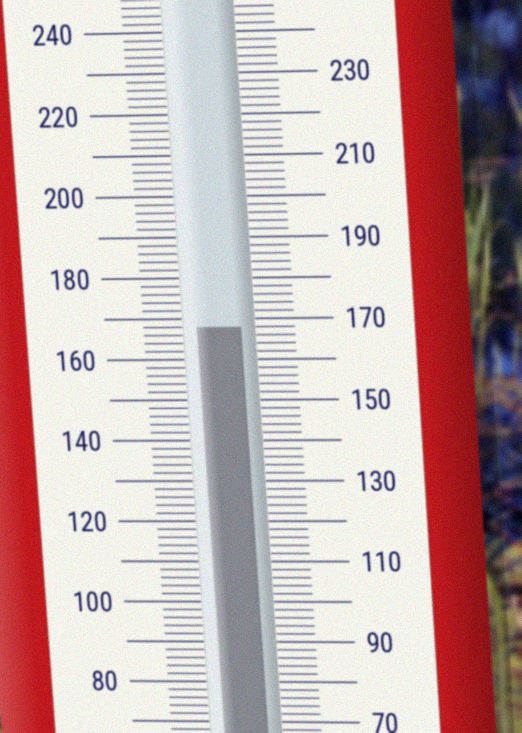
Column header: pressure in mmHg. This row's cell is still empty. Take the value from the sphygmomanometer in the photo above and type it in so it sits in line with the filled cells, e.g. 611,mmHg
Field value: 168,mmHg
